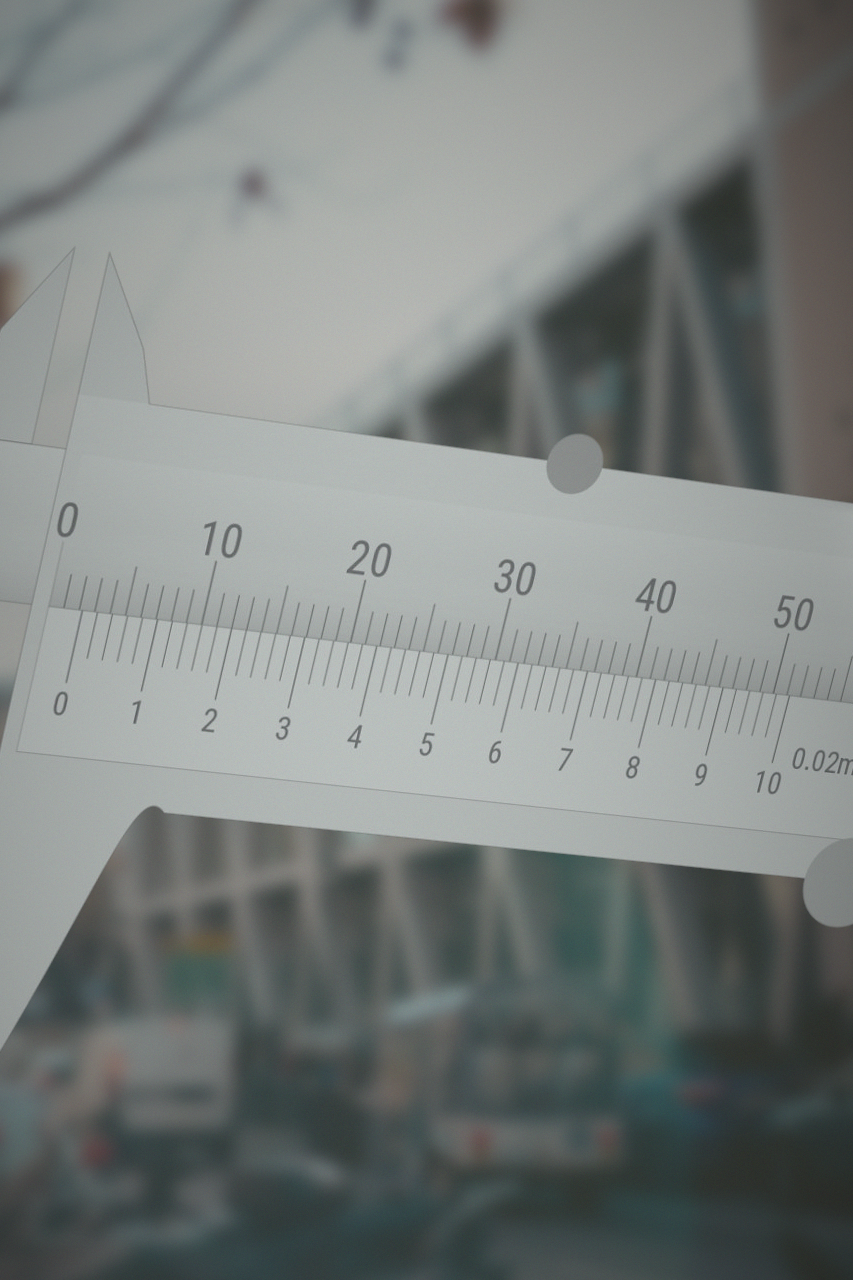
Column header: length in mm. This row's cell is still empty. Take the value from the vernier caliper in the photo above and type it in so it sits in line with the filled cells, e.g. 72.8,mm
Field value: 2.2,mm
